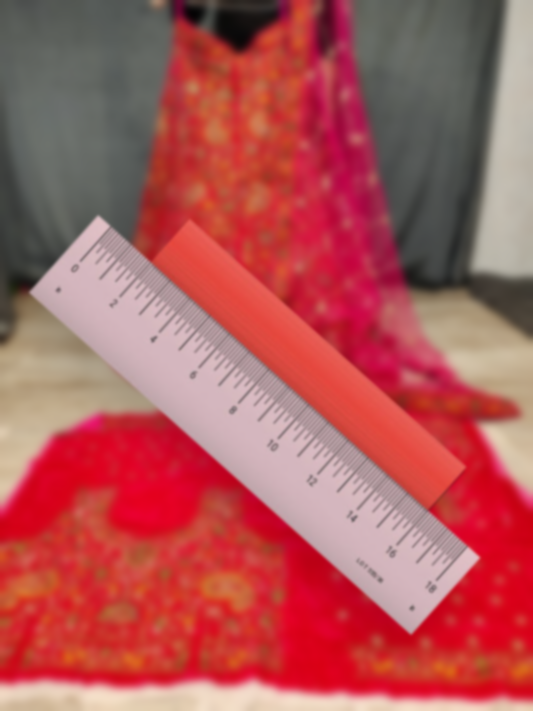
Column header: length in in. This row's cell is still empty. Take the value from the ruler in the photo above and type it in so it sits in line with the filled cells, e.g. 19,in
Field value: 14,in
